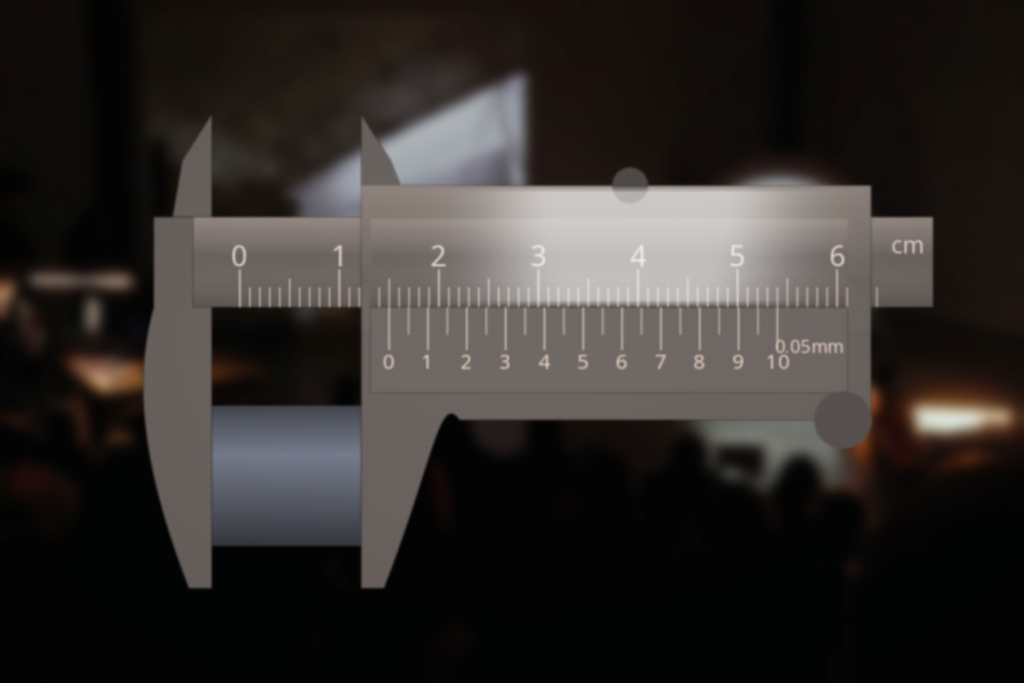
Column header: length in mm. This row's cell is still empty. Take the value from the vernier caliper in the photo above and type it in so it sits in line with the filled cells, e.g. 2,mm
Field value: 15.0,mm
